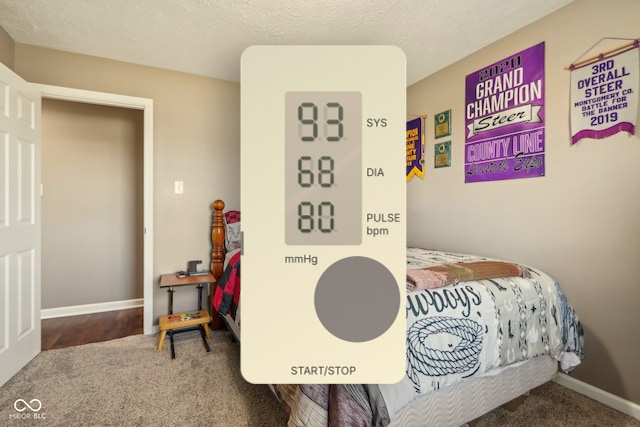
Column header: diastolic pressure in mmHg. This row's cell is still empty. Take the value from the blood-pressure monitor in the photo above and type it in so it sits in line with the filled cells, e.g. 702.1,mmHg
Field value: 68,mmHg
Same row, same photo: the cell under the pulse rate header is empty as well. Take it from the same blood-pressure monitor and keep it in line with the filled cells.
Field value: 80,bpm
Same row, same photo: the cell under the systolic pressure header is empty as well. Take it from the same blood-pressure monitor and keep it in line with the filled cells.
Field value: 93,mmHg
